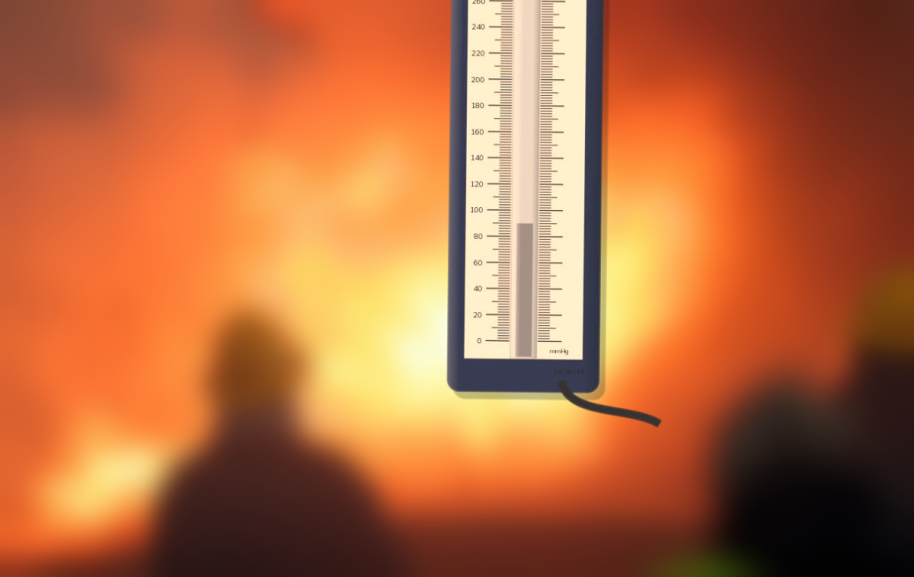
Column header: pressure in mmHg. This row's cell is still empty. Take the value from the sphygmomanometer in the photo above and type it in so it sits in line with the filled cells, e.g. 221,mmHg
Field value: 90,mmHg
